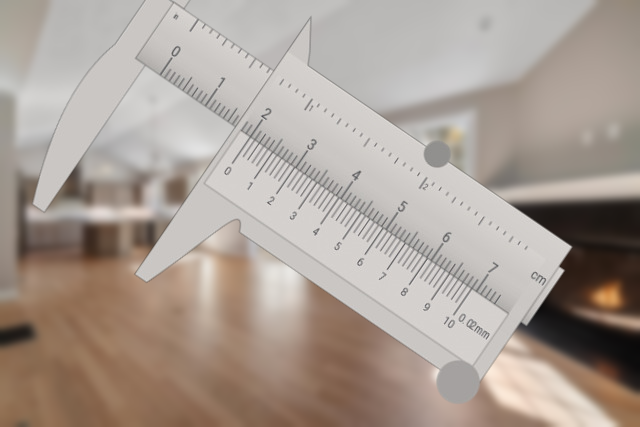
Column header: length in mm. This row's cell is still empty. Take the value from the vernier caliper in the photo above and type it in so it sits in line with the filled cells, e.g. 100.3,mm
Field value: 20.0,mm
